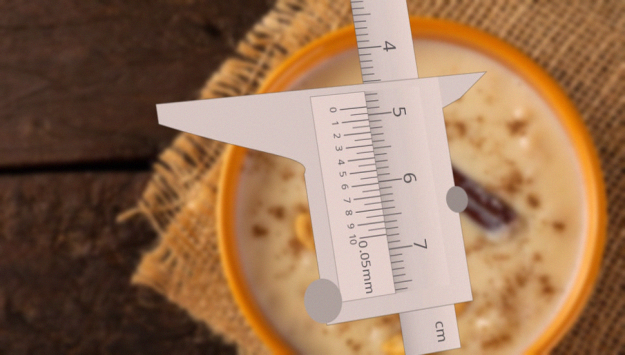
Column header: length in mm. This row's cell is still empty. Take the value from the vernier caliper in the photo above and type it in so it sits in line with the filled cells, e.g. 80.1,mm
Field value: 48.8,mm
